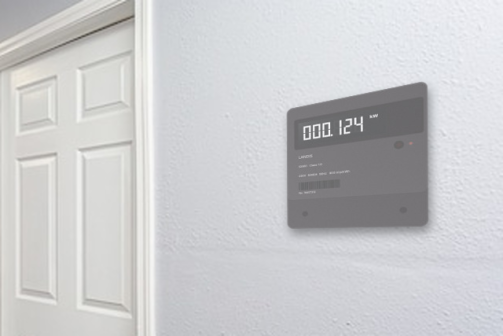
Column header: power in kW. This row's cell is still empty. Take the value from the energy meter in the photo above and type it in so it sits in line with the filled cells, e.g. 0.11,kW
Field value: 0.124,kW
